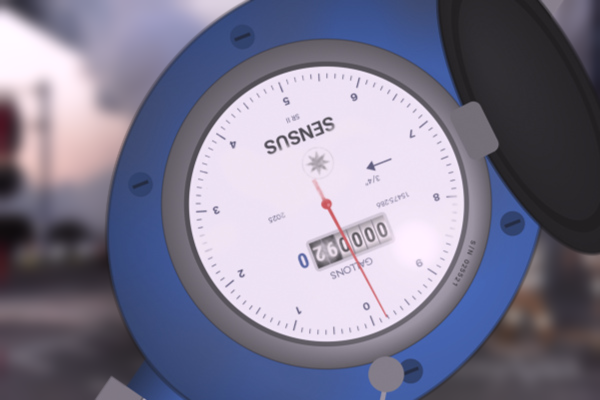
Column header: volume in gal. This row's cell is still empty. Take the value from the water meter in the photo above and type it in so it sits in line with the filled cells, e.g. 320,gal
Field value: 919.8,gal
